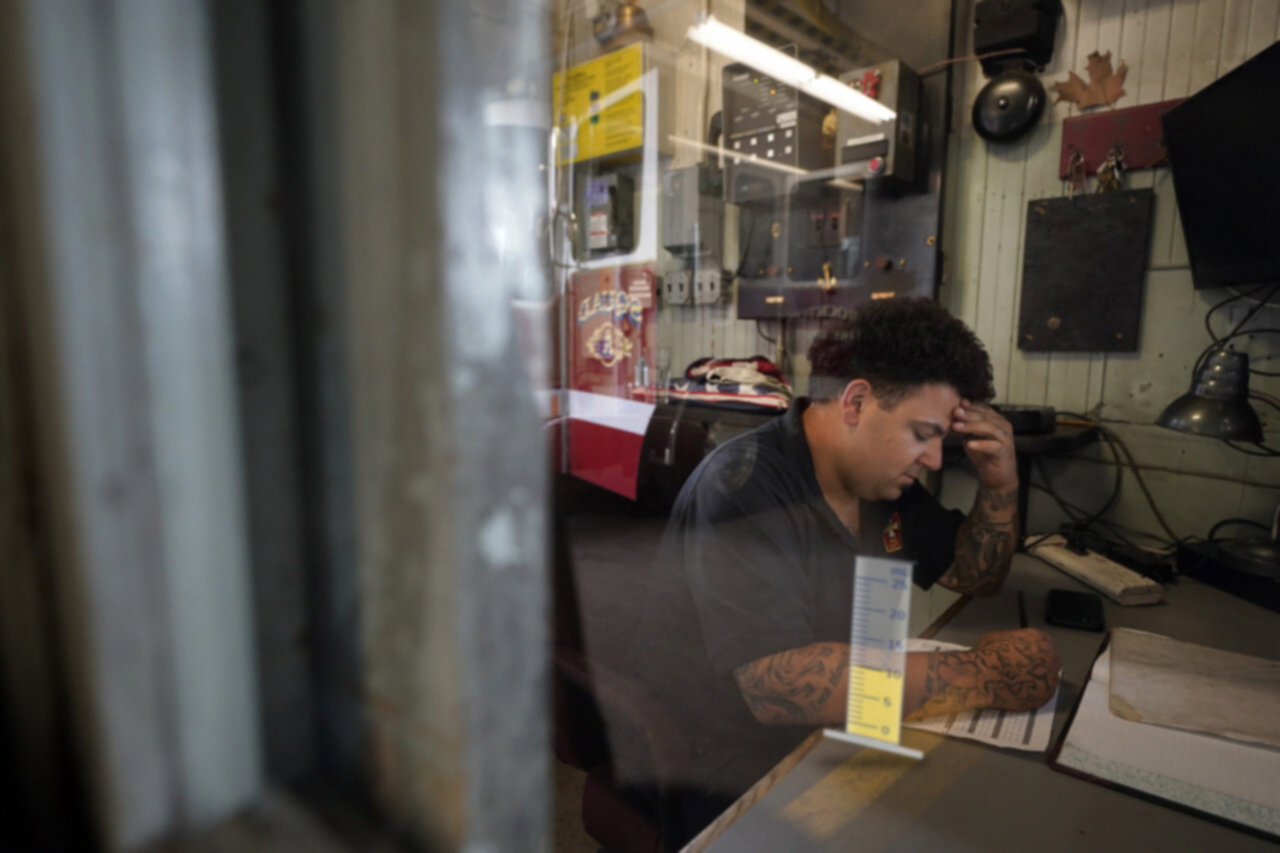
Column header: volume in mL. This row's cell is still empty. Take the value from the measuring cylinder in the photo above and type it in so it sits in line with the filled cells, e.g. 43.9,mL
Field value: 10,mL
